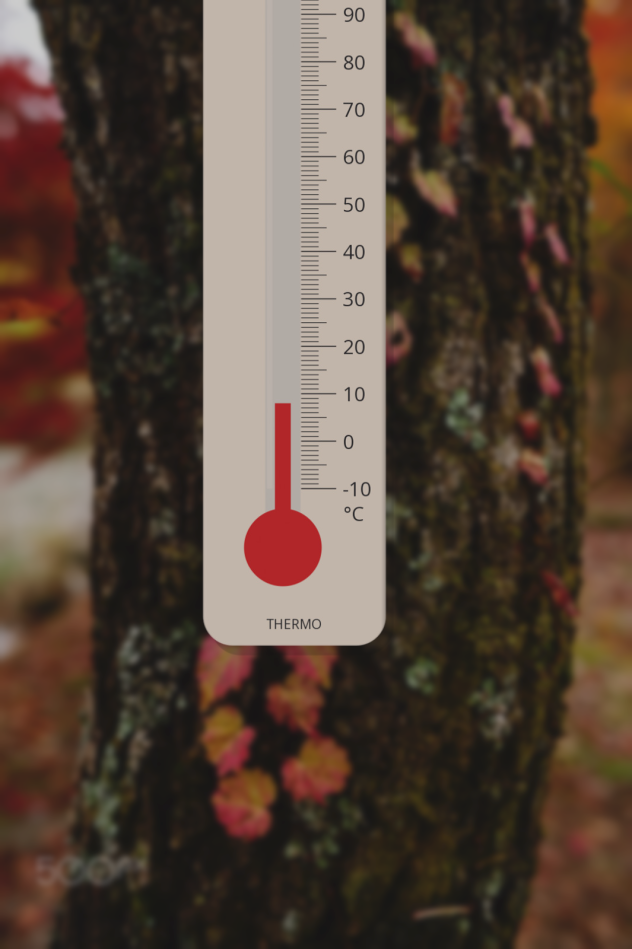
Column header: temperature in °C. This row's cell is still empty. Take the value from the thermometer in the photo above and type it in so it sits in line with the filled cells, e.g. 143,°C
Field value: 8,°C
